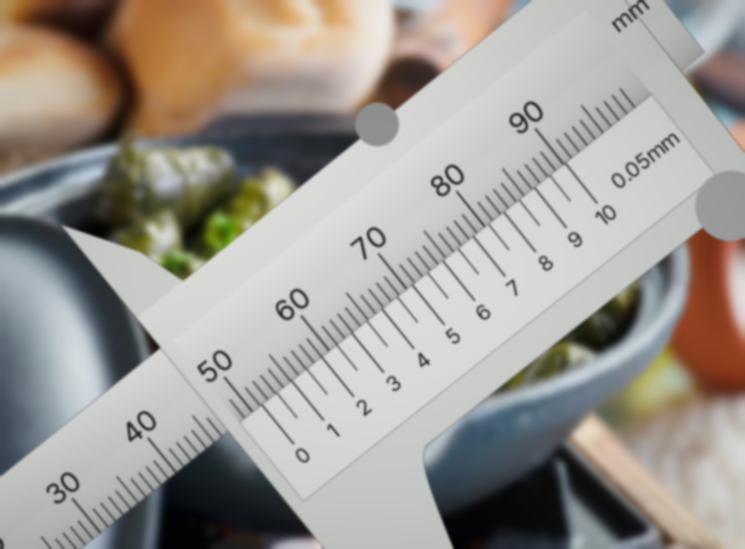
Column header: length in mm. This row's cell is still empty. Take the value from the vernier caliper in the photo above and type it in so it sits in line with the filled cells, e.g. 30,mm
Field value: 51.2,mm
